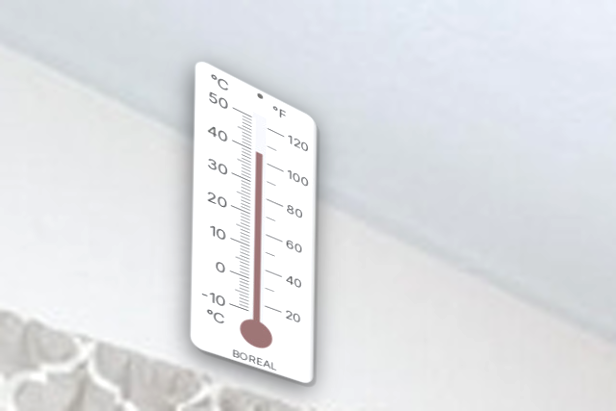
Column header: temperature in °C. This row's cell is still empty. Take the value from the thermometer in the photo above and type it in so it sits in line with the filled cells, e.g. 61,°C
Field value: 40,°C
